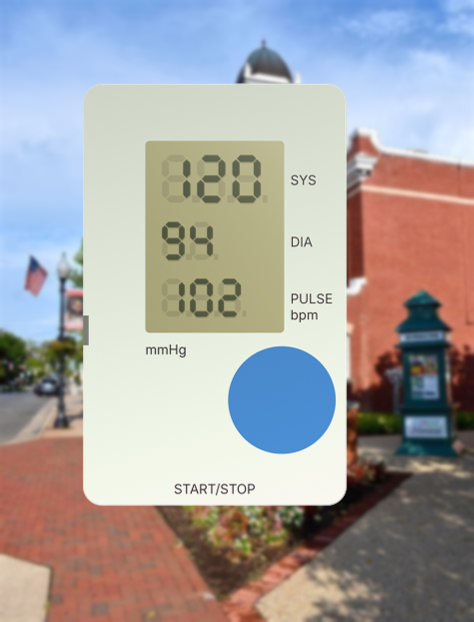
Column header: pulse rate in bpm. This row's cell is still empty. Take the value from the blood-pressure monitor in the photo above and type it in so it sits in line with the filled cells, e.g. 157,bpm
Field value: 102,bpm
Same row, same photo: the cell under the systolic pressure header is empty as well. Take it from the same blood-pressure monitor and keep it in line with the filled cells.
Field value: 120,mmHg
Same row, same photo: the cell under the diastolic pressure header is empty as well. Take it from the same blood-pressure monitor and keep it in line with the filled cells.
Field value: 94,mmHg
